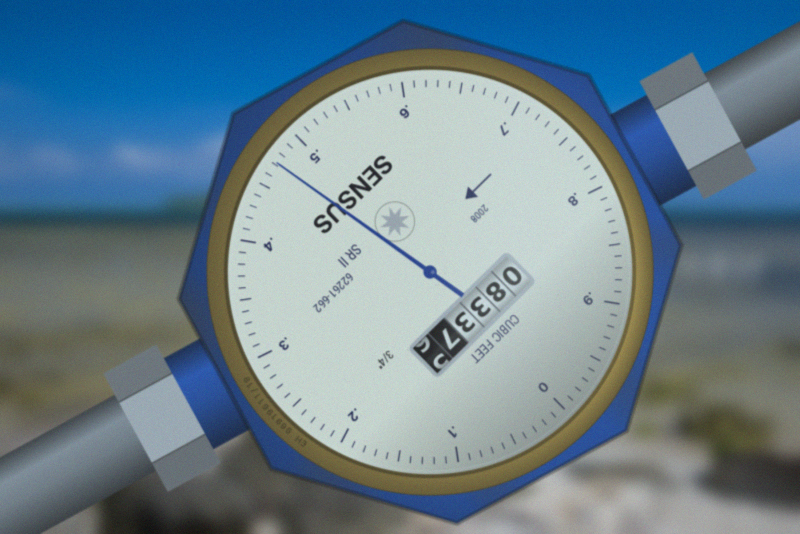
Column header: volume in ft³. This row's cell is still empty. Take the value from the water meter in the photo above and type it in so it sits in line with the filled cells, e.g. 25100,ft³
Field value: 83375.47,ft³
